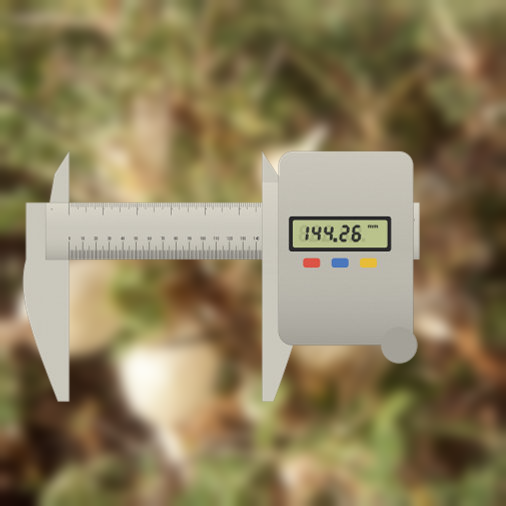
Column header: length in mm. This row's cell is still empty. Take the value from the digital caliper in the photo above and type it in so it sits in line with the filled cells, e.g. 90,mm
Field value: 144.26,mm
